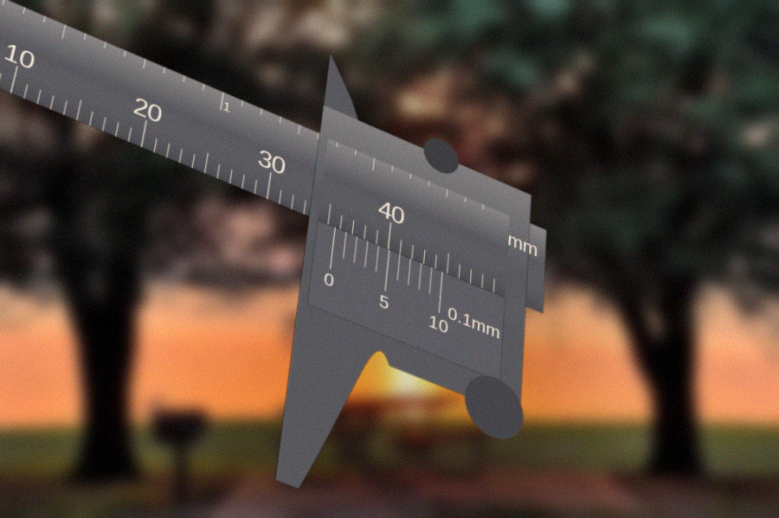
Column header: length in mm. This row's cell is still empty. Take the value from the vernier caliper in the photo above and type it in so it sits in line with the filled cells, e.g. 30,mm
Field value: 35.6,mm
